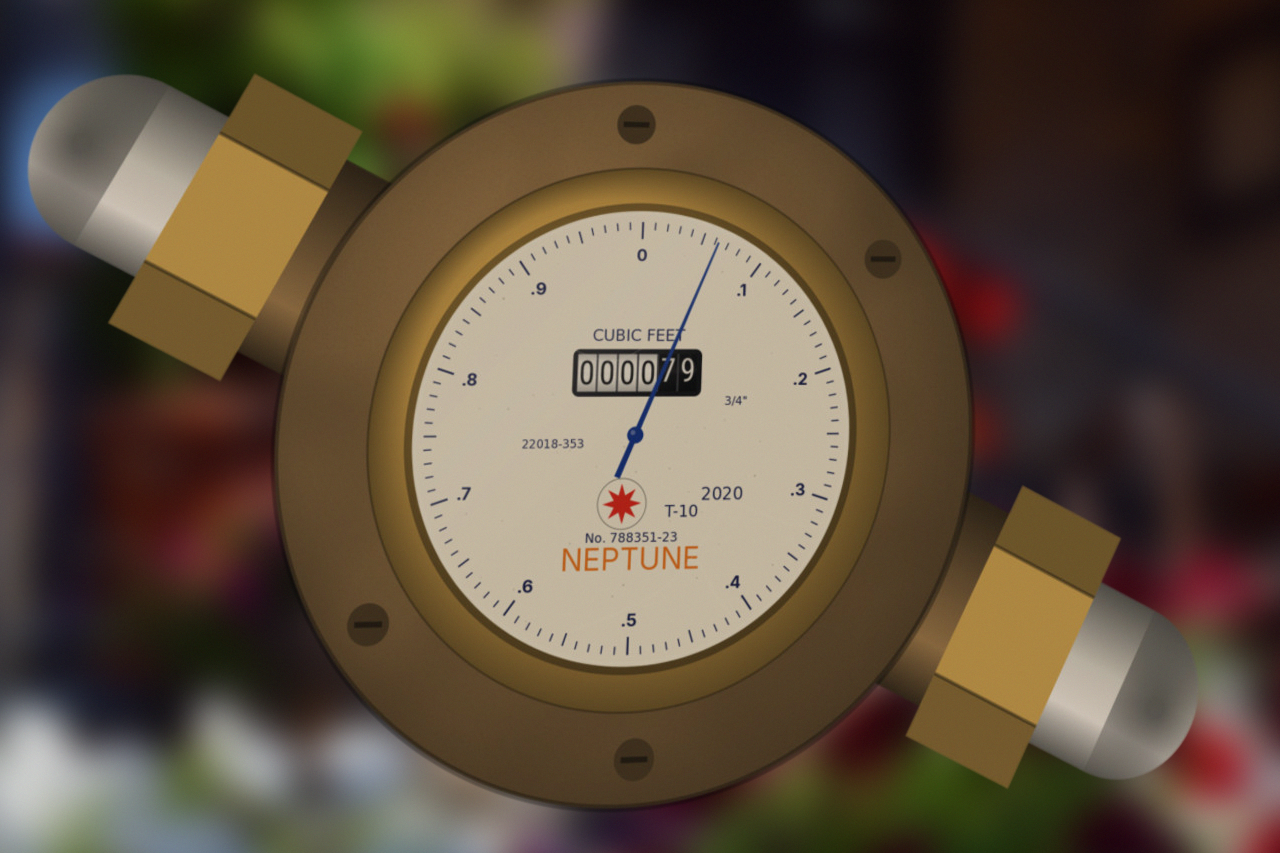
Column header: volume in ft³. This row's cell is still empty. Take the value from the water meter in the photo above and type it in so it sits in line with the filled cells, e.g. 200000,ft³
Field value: 79.06,ft³
